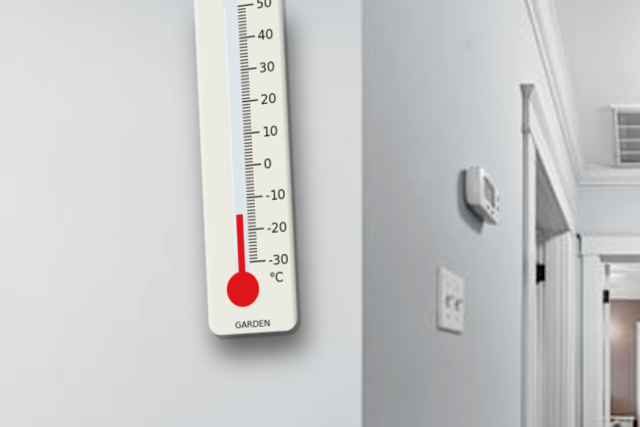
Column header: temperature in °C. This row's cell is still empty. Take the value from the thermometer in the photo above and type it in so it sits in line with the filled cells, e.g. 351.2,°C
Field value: -15,°C
